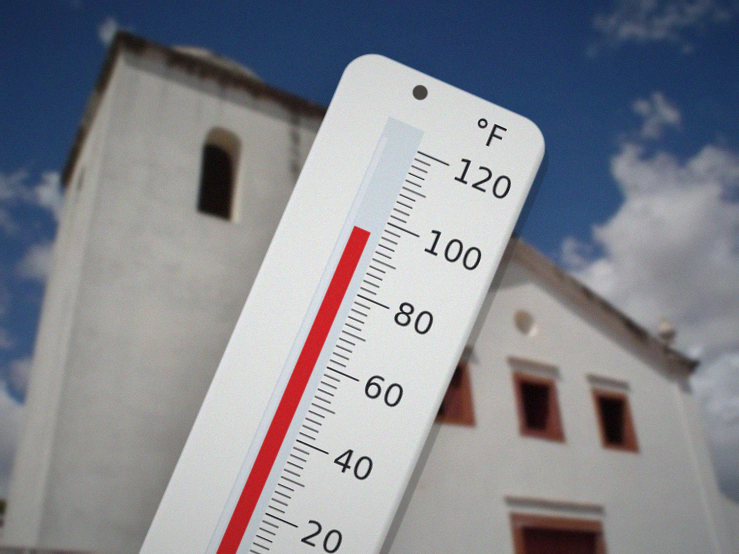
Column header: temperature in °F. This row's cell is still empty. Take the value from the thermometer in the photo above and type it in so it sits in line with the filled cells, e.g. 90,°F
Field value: 96,°F
